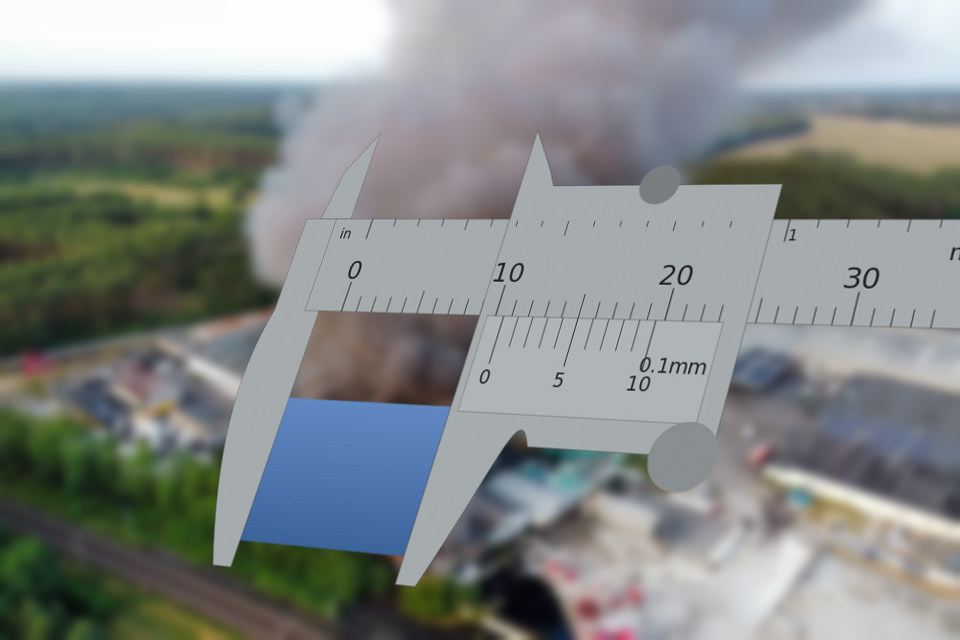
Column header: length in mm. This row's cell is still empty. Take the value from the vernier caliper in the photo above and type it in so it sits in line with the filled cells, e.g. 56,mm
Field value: 10.5,mm
